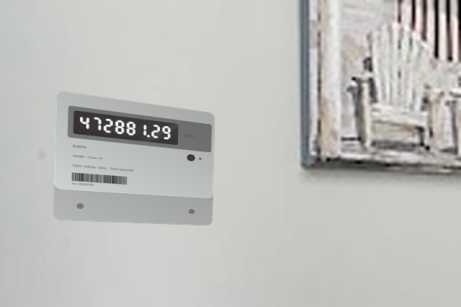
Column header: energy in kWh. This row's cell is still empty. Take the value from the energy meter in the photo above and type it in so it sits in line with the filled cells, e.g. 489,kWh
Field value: 472881.29,kWh
